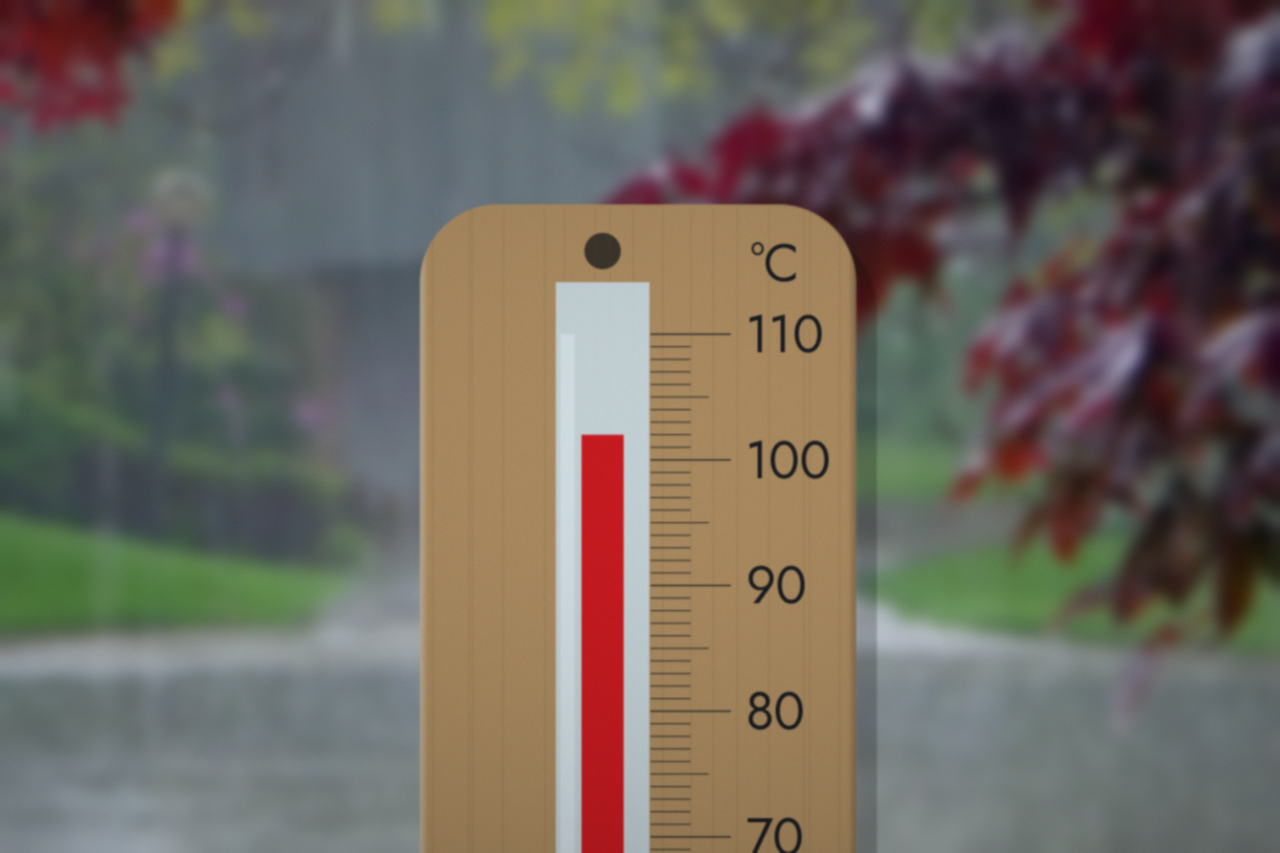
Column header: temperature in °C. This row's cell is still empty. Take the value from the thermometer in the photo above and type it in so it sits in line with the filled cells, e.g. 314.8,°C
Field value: 102,°C
